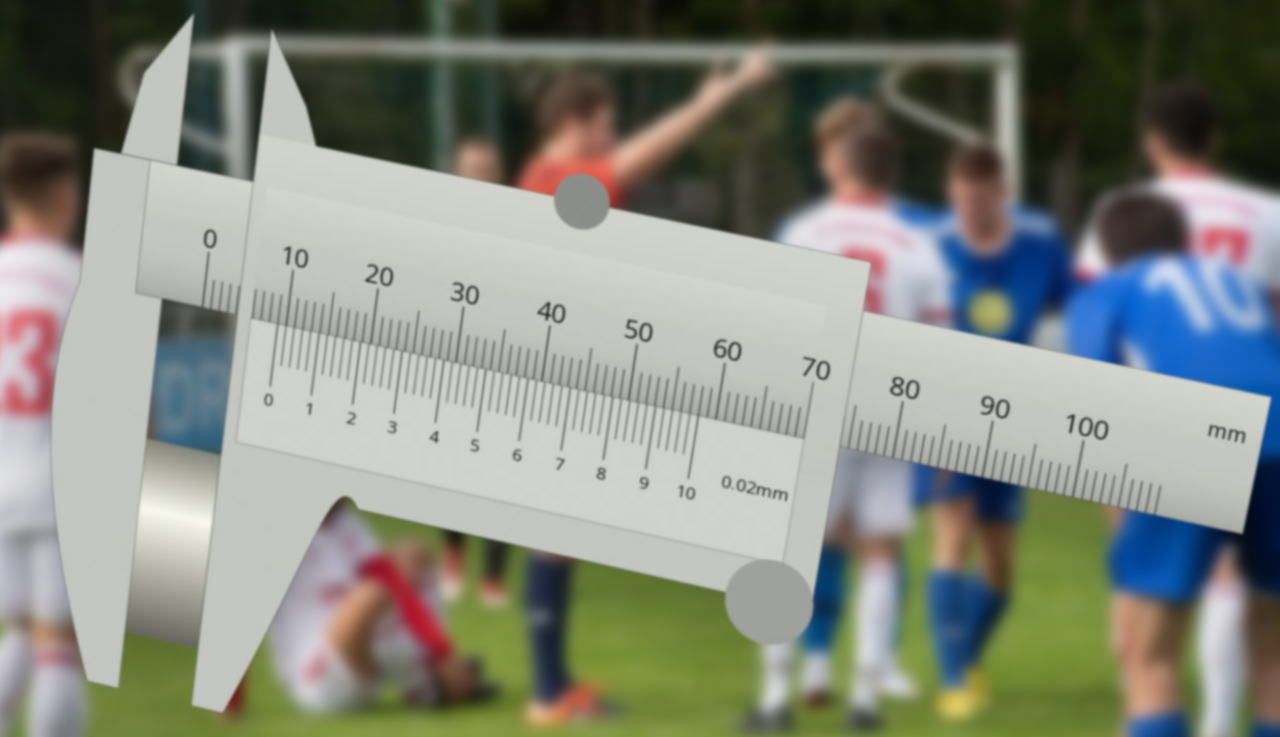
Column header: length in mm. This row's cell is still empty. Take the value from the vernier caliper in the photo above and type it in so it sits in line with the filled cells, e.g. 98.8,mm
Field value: 9.0,mm
